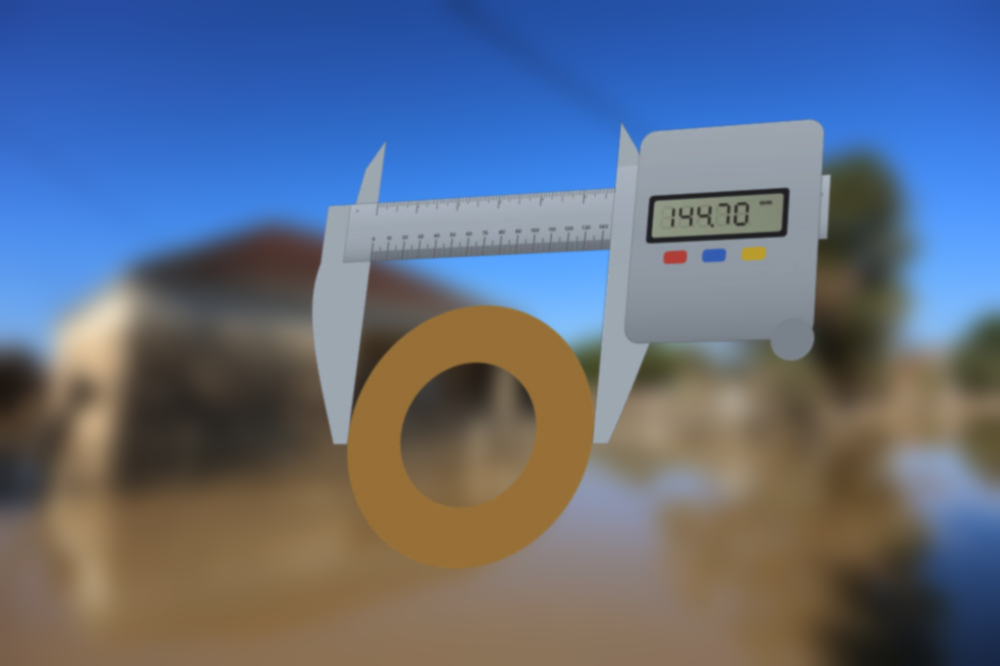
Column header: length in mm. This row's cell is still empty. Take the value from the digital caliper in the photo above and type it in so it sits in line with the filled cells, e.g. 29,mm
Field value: 144.70,mm
